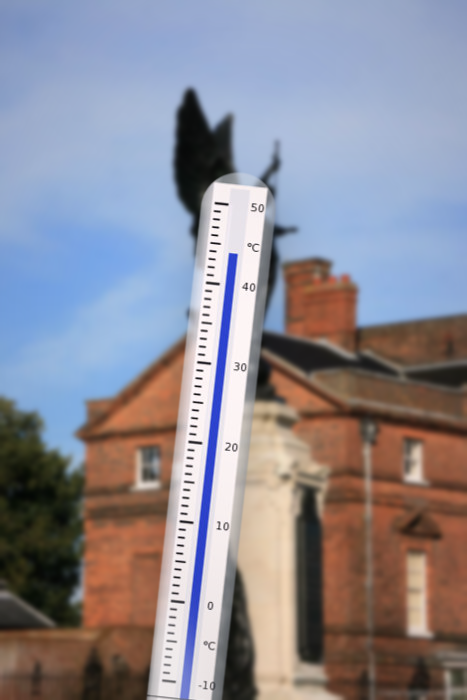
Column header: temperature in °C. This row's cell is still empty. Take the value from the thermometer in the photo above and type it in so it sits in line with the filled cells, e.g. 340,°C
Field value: 44,°C
